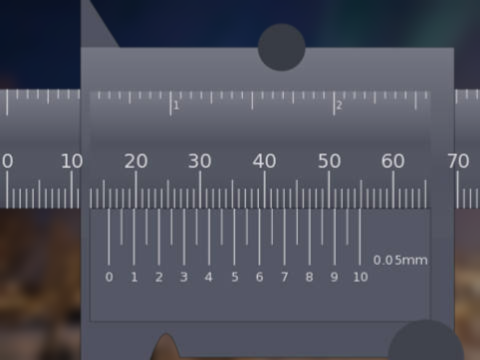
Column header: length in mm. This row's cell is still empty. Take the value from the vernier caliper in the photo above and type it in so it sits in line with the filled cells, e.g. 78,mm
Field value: 15.8,mm
